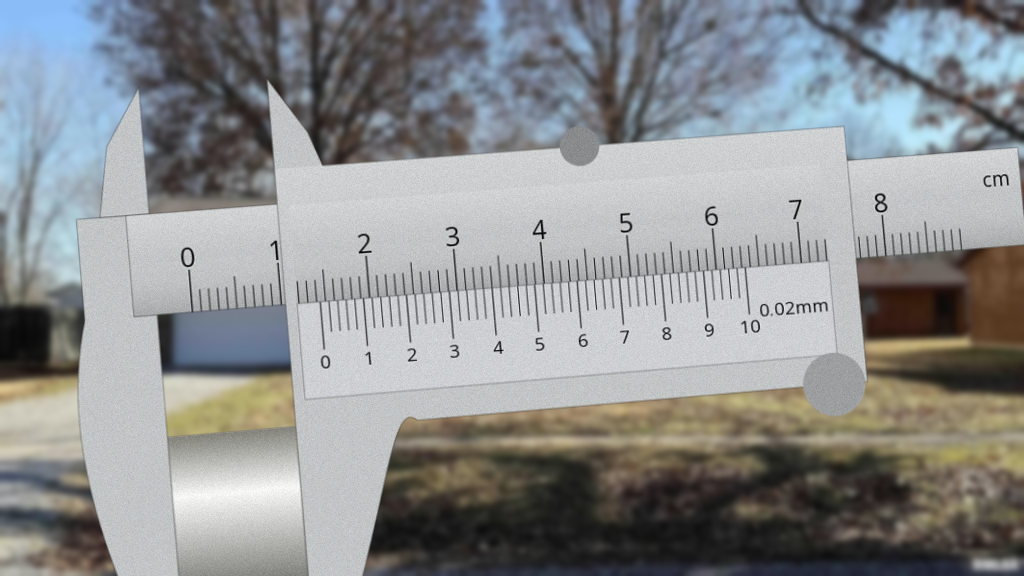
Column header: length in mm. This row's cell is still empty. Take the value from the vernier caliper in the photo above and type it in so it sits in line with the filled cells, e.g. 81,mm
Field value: 14.4,mm
